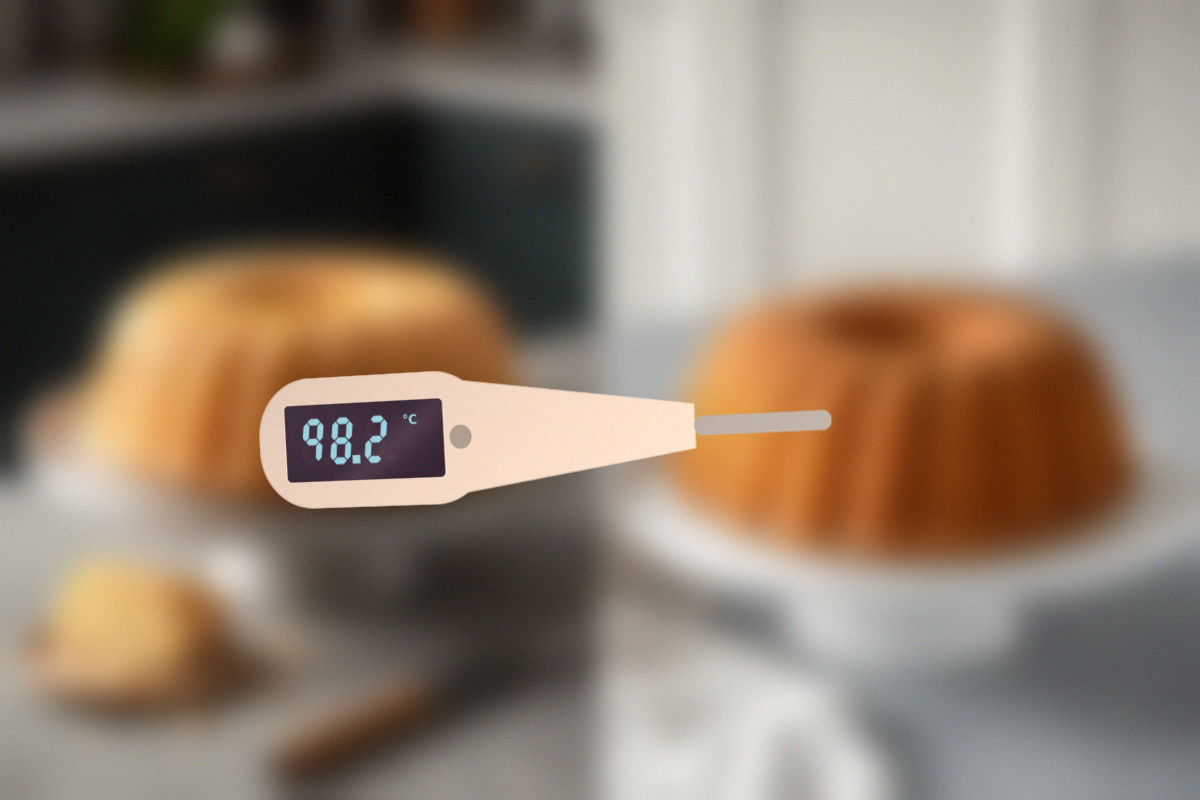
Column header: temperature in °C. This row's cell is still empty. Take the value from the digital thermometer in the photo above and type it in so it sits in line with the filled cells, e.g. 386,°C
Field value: 98.2,°C
